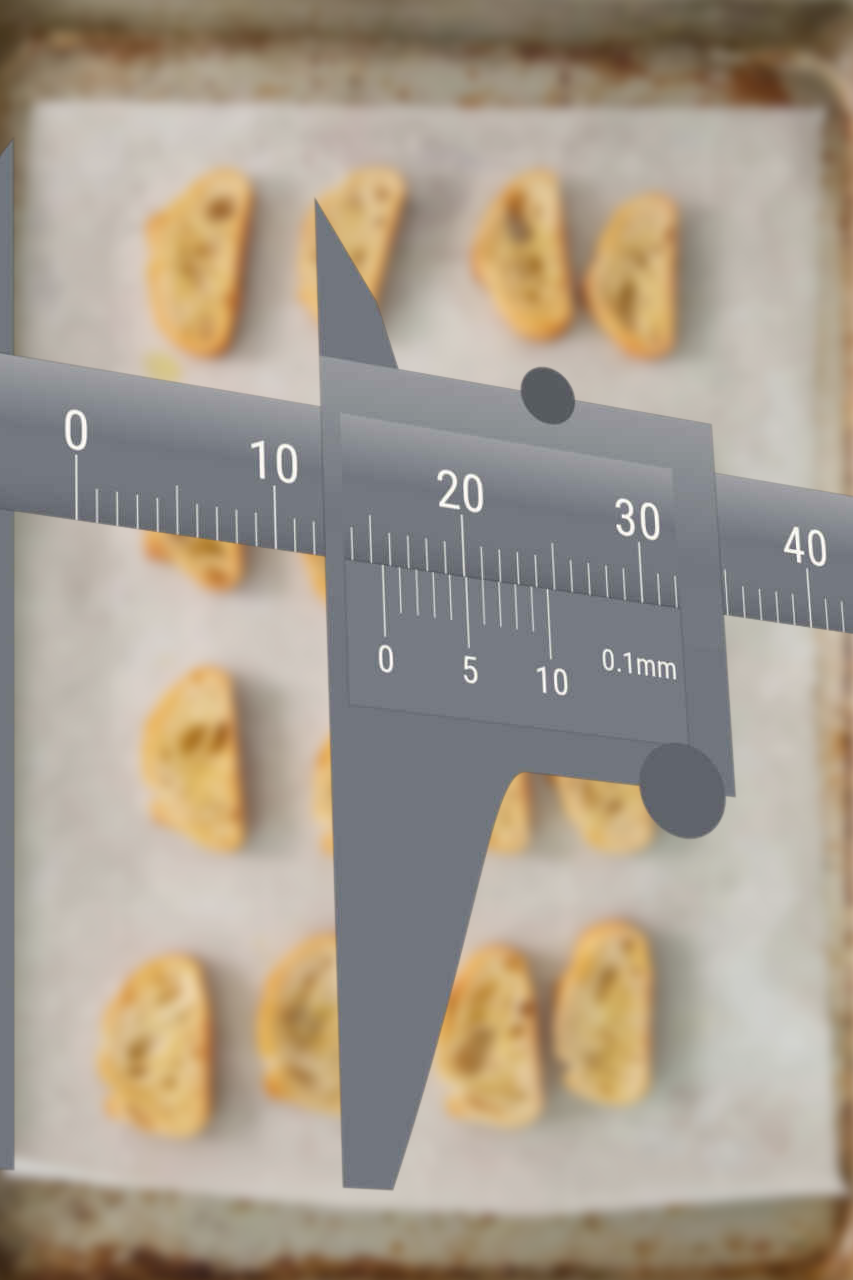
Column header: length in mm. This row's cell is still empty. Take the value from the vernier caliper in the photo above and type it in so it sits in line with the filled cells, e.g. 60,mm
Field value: 15.6,mm
